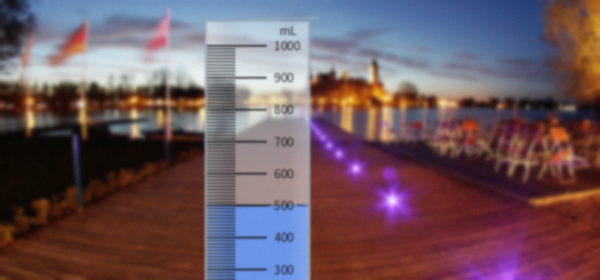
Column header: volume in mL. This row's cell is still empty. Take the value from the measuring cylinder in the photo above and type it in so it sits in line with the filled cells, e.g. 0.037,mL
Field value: 500,mL
